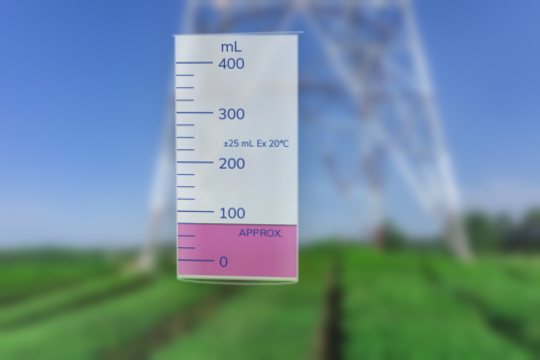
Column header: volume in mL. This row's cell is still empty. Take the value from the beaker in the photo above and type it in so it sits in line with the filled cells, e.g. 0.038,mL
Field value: 75,mL
